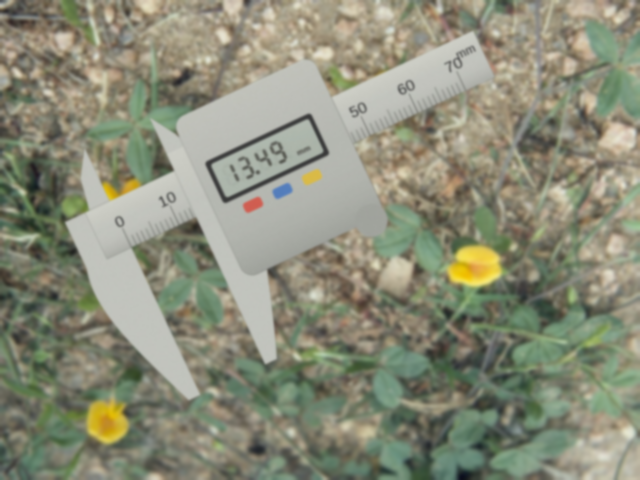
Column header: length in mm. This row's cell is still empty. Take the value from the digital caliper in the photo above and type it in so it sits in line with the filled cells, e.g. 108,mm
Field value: 13.49,mm
